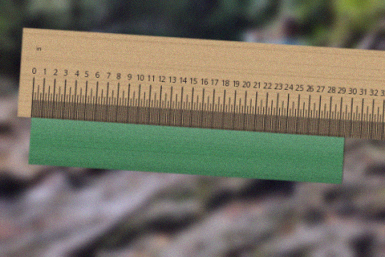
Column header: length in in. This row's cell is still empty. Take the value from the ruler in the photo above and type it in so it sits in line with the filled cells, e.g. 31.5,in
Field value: 29.5,in
